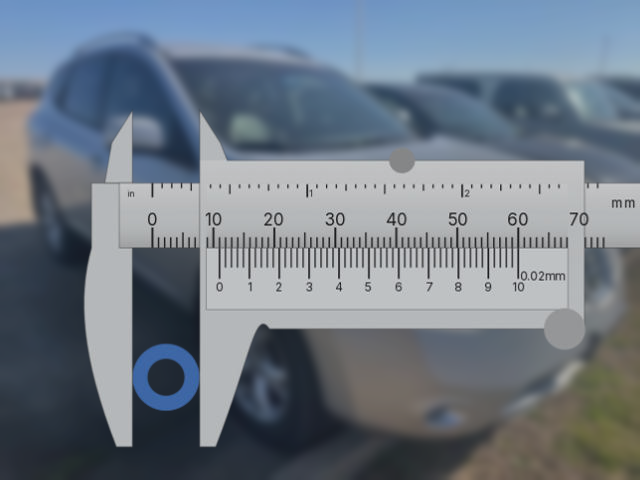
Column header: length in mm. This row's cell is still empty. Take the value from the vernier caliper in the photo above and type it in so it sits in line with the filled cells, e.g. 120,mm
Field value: 11.0,mm
